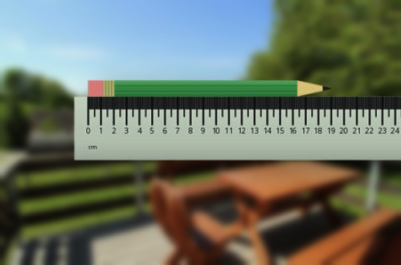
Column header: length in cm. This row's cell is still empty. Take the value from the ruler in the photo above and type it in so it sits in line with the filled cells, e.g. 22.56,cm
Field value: 19,cm
